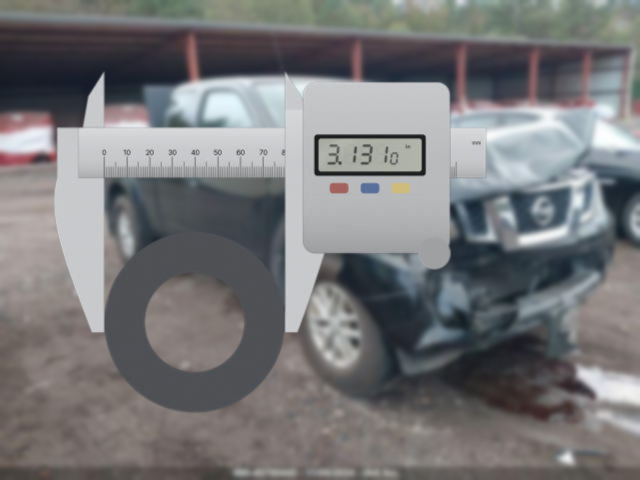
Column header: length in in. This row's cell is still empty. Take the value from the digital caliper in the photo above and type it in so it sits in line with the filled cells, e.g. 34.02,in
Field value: 3.1310,in
